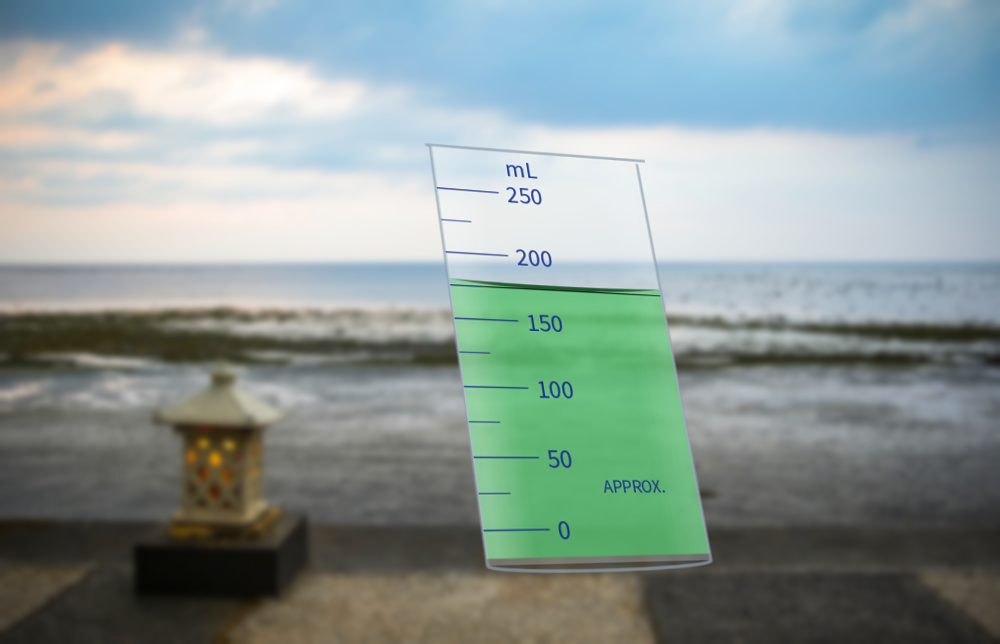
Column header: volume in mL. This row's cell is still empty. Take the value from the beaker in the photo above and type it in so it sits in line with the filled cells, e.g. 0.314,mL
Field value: 175,mL
